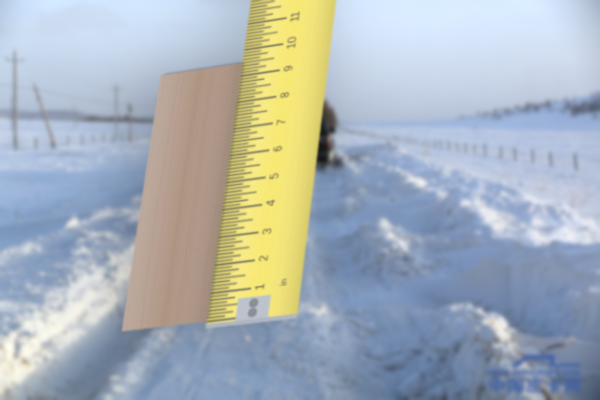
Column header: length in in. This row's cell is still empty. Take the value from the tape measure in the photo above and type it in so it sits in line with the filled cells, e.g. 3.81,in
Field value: 9.5,in
